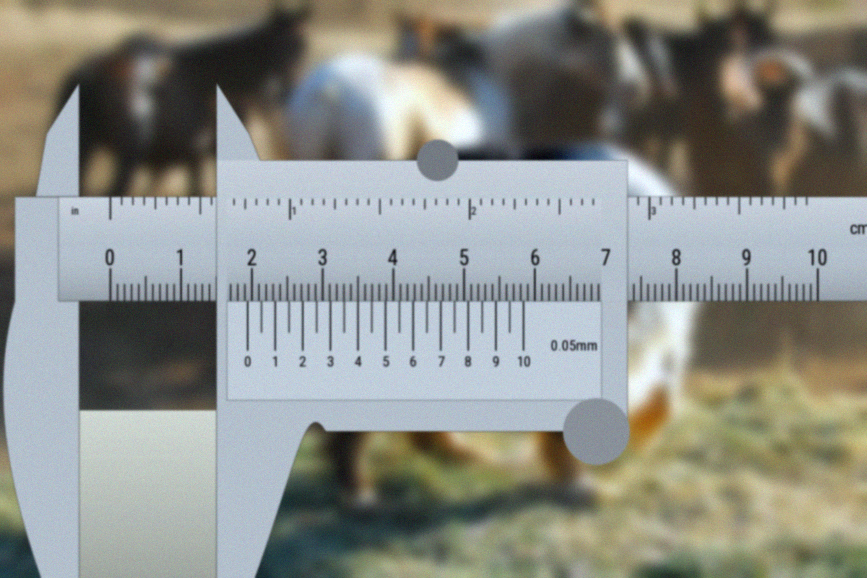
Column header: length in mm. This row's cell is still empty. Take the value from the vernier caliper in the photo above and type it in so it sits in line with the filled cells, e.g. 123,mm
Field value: 19.4,mm
